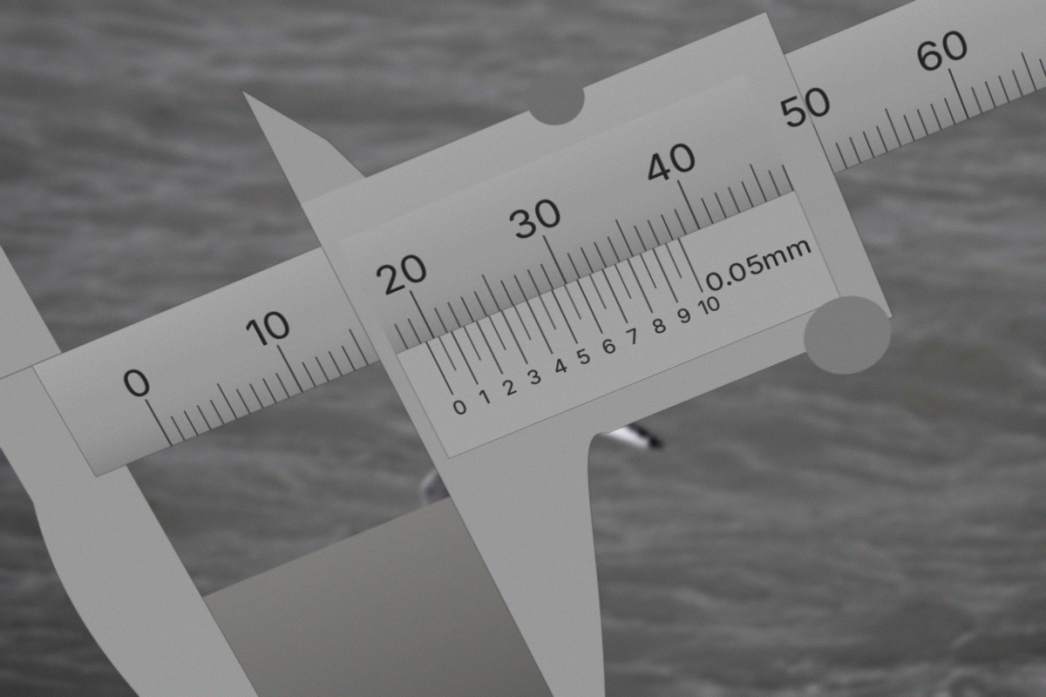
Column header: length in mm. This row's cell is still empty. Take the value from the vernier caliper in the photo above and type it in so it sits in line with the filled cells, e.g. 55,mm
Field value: 19.4,mm
